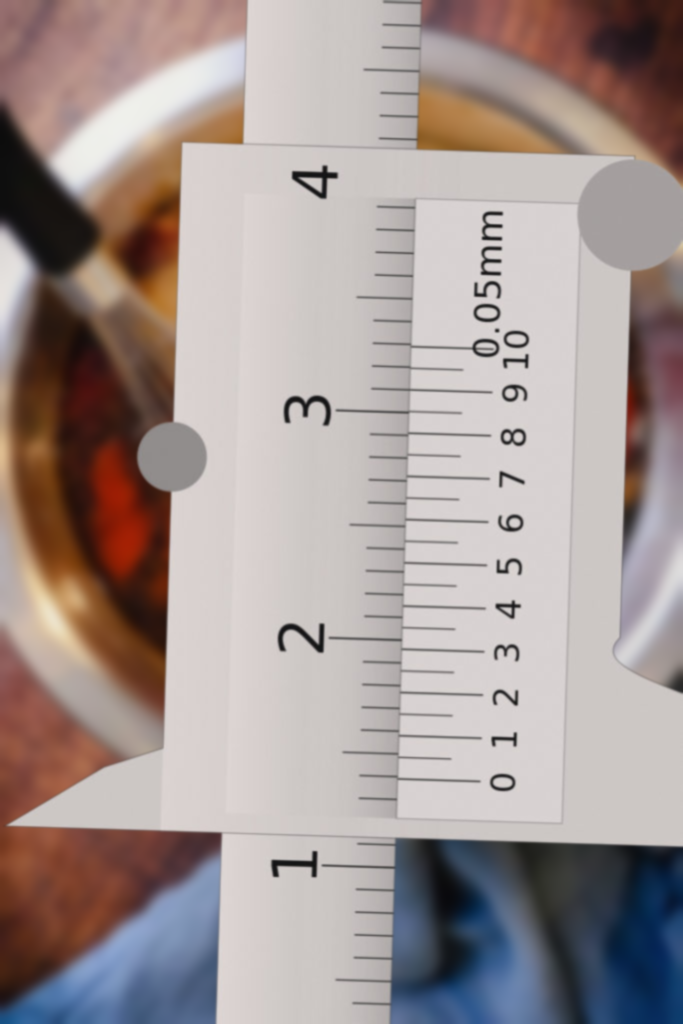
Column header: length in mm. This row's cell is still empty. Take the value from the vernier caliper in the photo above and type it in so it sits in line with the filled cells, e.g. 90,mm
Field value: 13.9,mm
